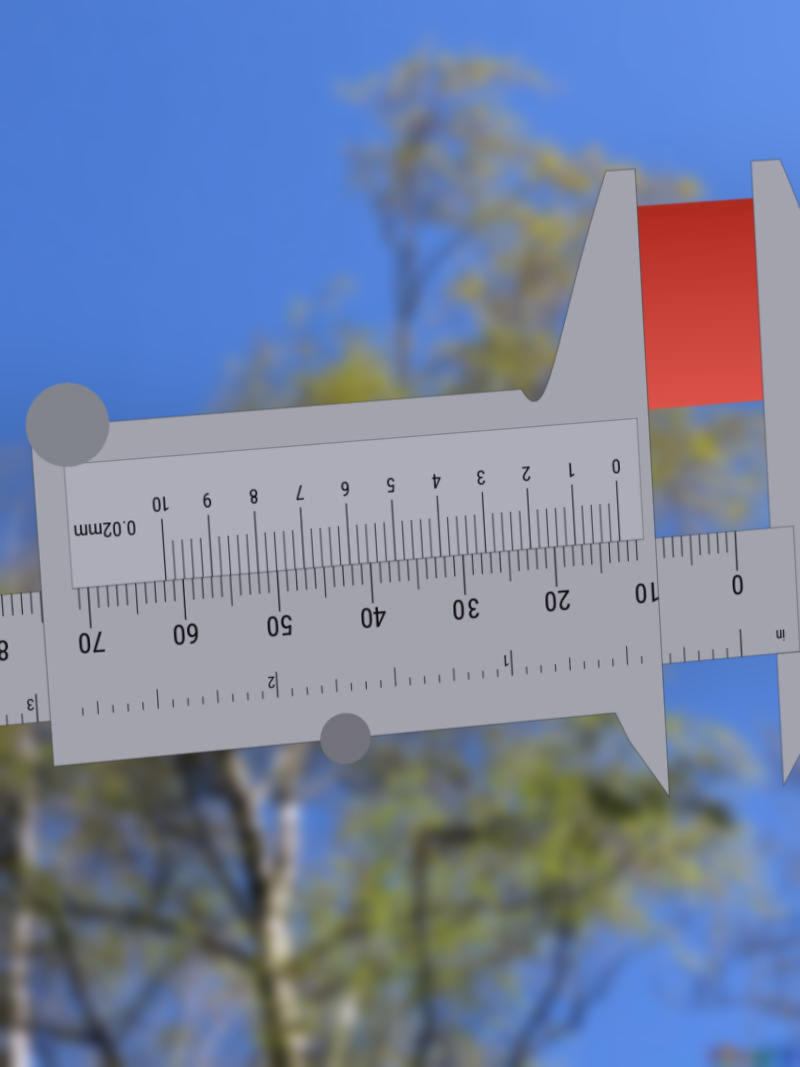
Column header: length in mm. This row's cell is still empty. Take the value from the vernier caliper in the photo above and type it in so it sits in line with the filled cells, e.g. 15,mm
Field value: 12.8,mm
